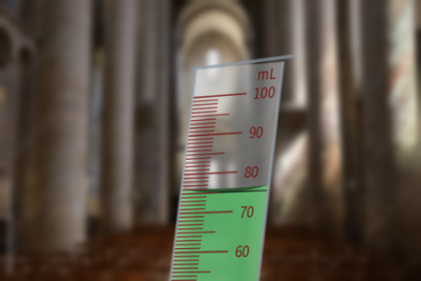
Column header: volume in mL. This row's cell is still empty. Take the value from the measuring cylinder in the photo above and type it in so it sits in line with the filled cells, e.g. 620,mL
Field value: 75,mL
